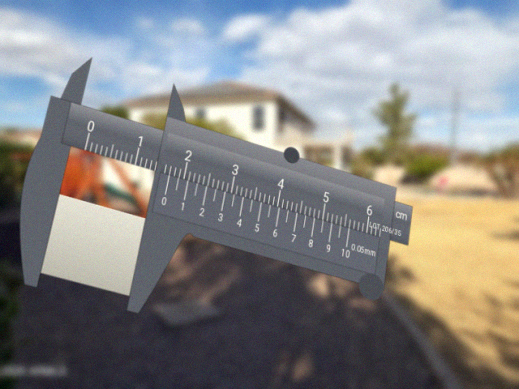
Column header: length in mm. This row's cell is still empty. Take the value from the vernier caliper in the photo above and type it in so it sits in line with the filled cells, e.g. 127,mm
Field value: 17.0,mm
